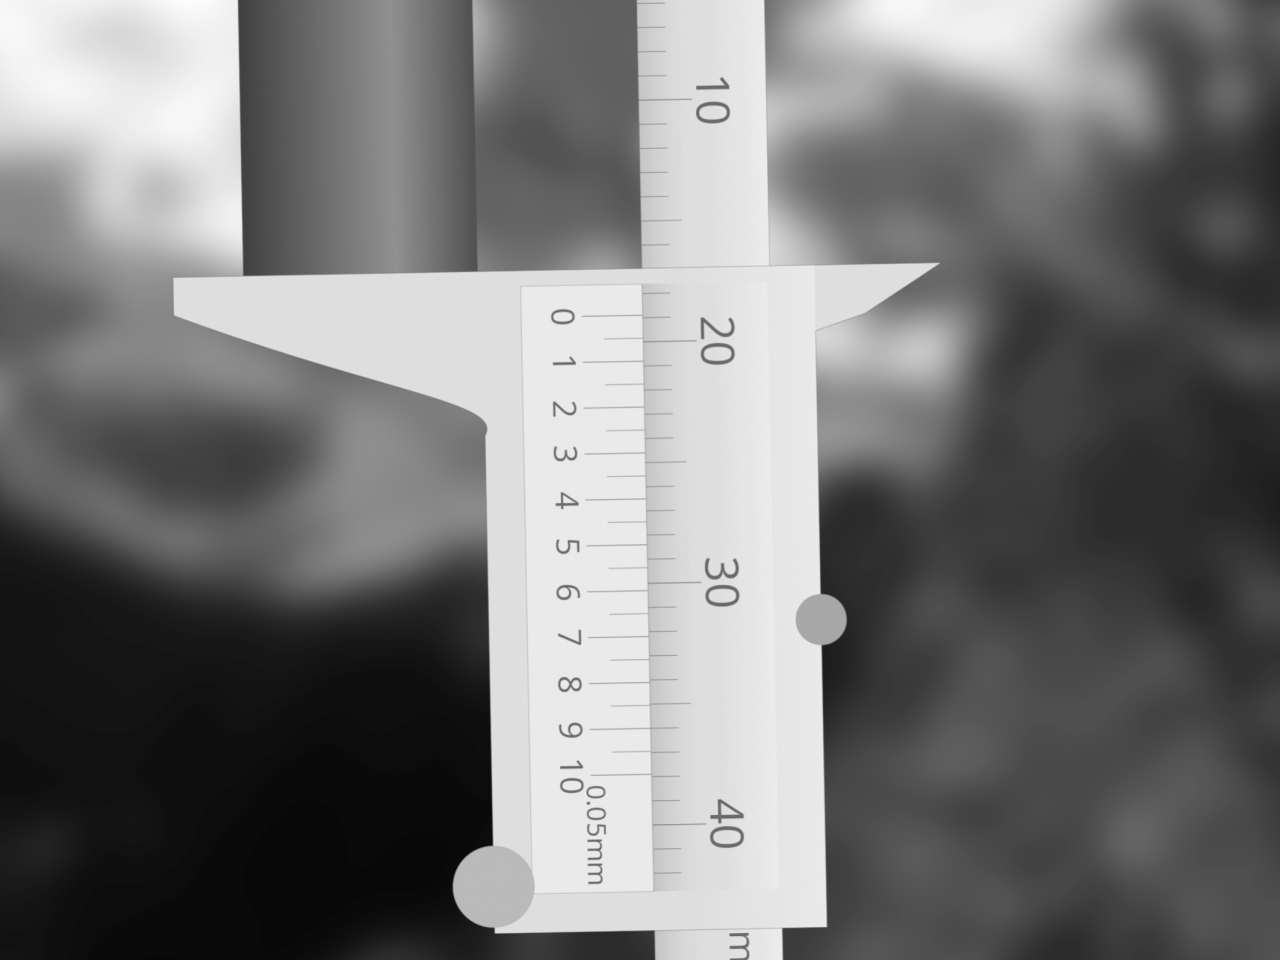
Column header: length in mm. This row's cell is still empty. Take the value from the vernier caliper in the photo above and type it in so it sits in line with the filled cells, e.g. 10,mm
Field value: 18.90,mm
